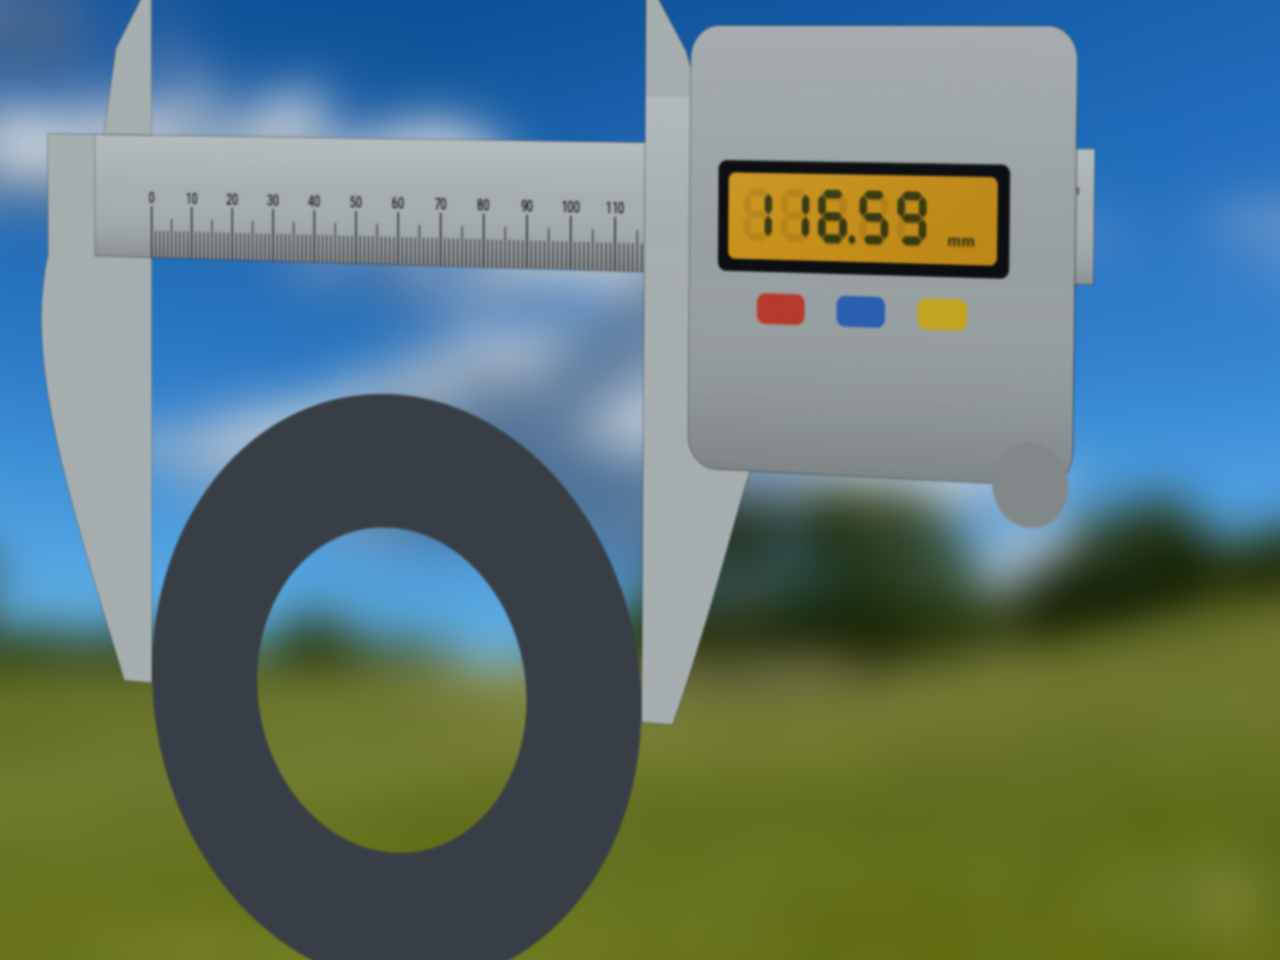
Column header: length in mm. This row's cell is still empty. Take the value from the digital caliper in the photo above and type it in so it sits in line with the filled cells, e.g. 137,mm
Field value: 116.59,mm
